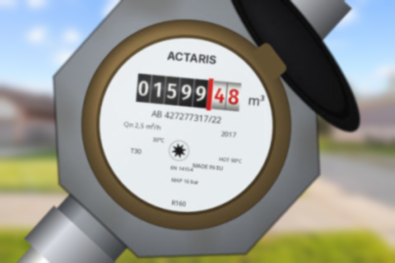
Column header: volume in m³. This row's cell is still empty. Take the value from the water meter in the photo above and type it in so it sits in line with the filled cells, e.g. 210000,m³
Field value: 1599.48,m³
